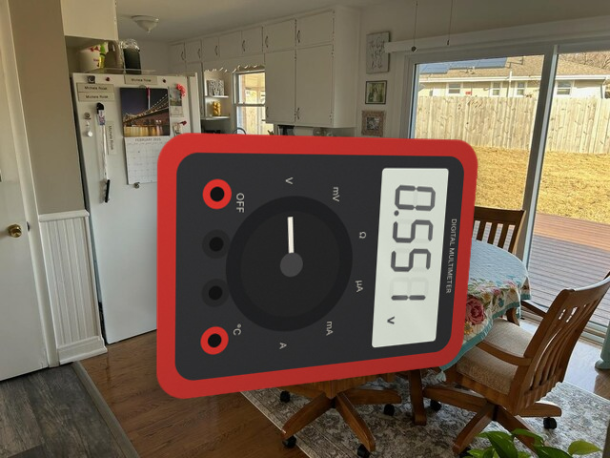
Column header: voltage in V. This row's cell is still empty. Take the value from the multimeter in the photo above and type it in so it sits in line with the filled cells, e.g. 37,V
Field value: 0.551,V
